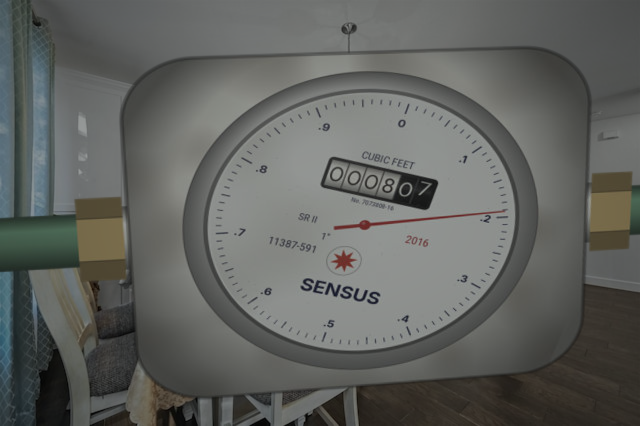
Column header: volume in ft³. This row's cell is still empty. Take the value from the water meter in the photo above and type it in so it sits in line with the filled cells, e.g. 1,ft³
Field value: 807.19,ft³
